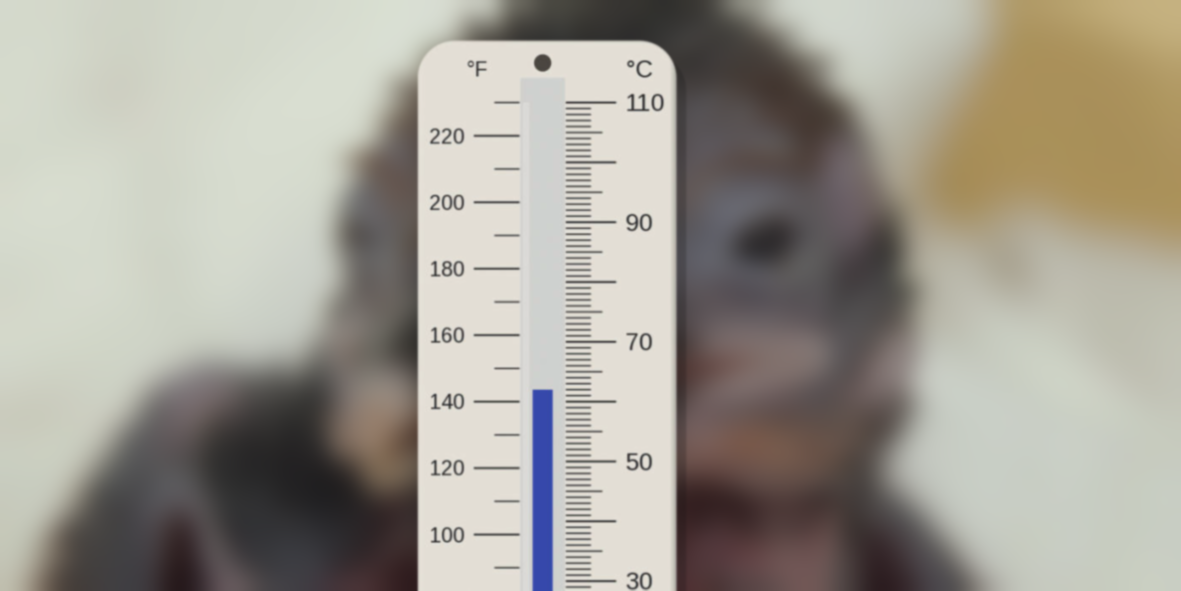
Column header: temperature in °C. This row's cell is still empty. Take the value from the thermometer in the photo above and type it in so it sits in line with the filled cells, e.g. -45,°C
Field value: 62,°C
